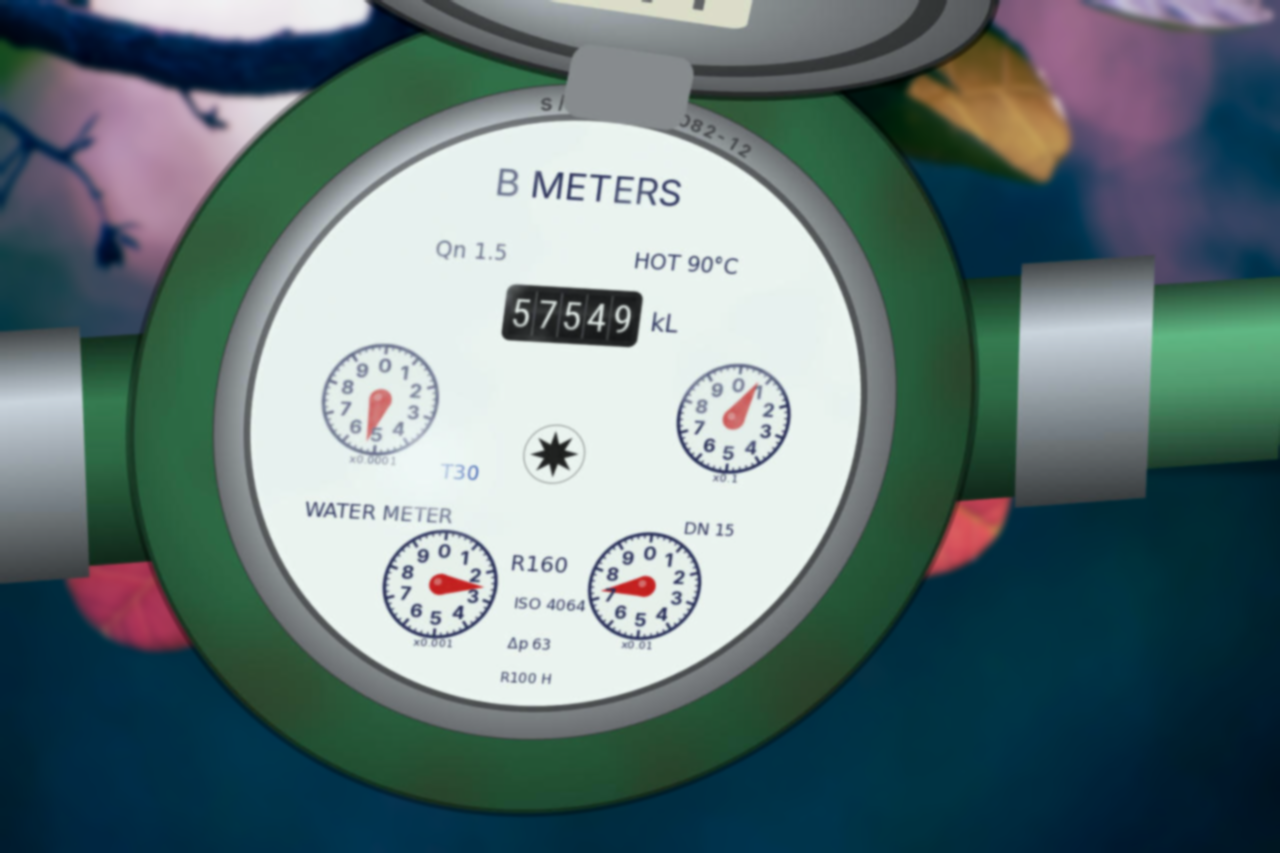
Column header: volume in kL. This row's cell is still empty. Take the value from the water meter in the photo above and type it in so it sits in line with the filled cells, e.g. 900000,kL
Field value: 57549.0725,kL
